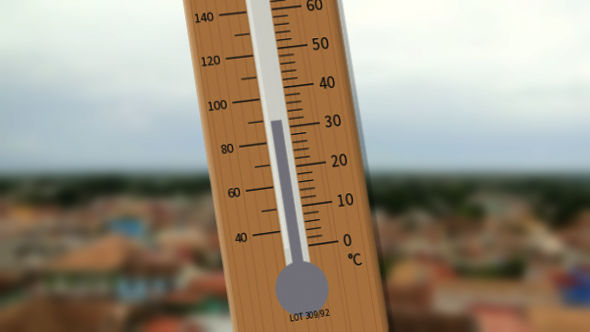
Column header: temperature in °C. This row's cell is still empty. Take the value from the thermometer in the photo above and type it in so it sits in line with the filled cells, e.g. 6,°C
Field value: 32,°C
